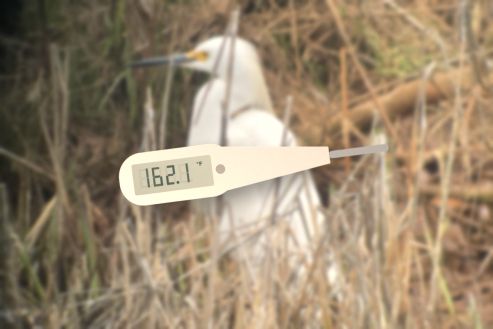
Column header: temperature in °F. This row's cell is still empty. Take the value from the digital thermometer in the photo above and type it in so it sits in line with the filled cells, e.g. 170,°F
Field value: 162.1,°F
